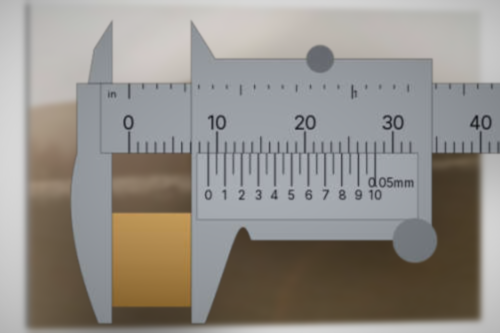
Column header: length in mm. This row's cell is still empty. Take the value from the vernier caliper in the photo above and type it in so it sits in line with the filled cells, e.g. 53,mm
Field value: 9.0,mm
